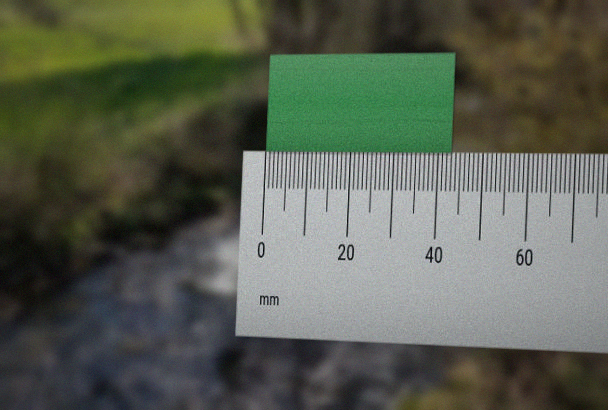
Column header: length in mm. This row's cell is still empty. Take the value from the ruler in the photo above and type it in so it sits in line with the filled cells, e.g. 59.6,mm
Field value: 43,mm
